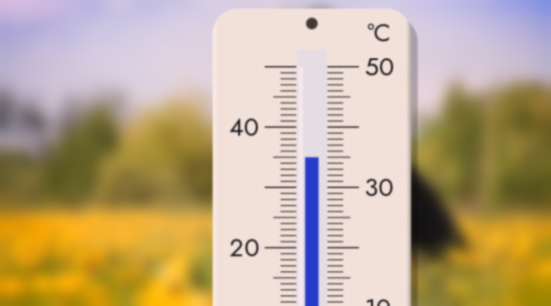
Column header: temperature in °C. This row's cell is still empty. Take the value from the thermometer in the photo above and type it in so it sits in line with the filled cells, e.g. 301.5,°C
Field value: 35,°C
